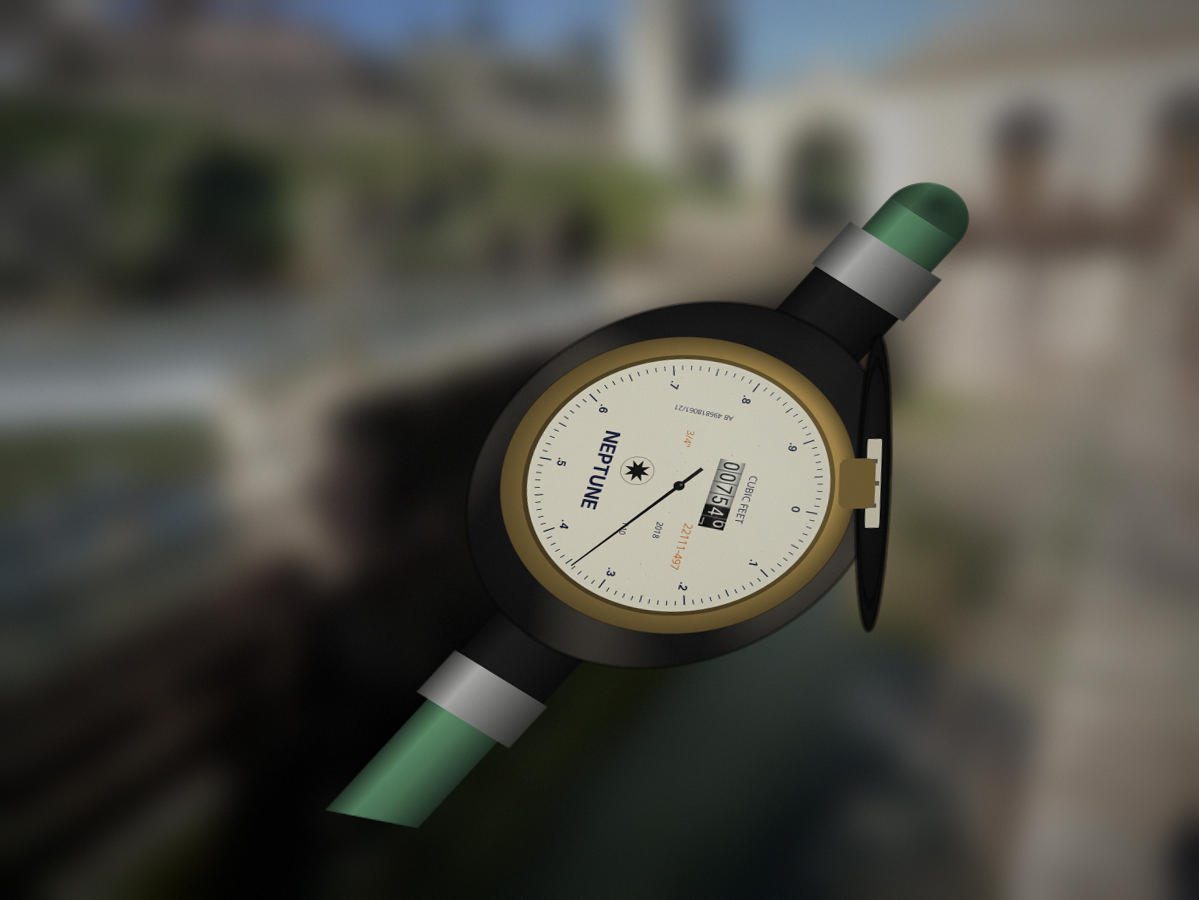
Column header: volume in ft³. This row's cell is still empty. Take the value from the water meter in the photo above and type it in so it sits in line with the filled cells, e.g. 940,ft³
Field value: 7546.34,ft³
